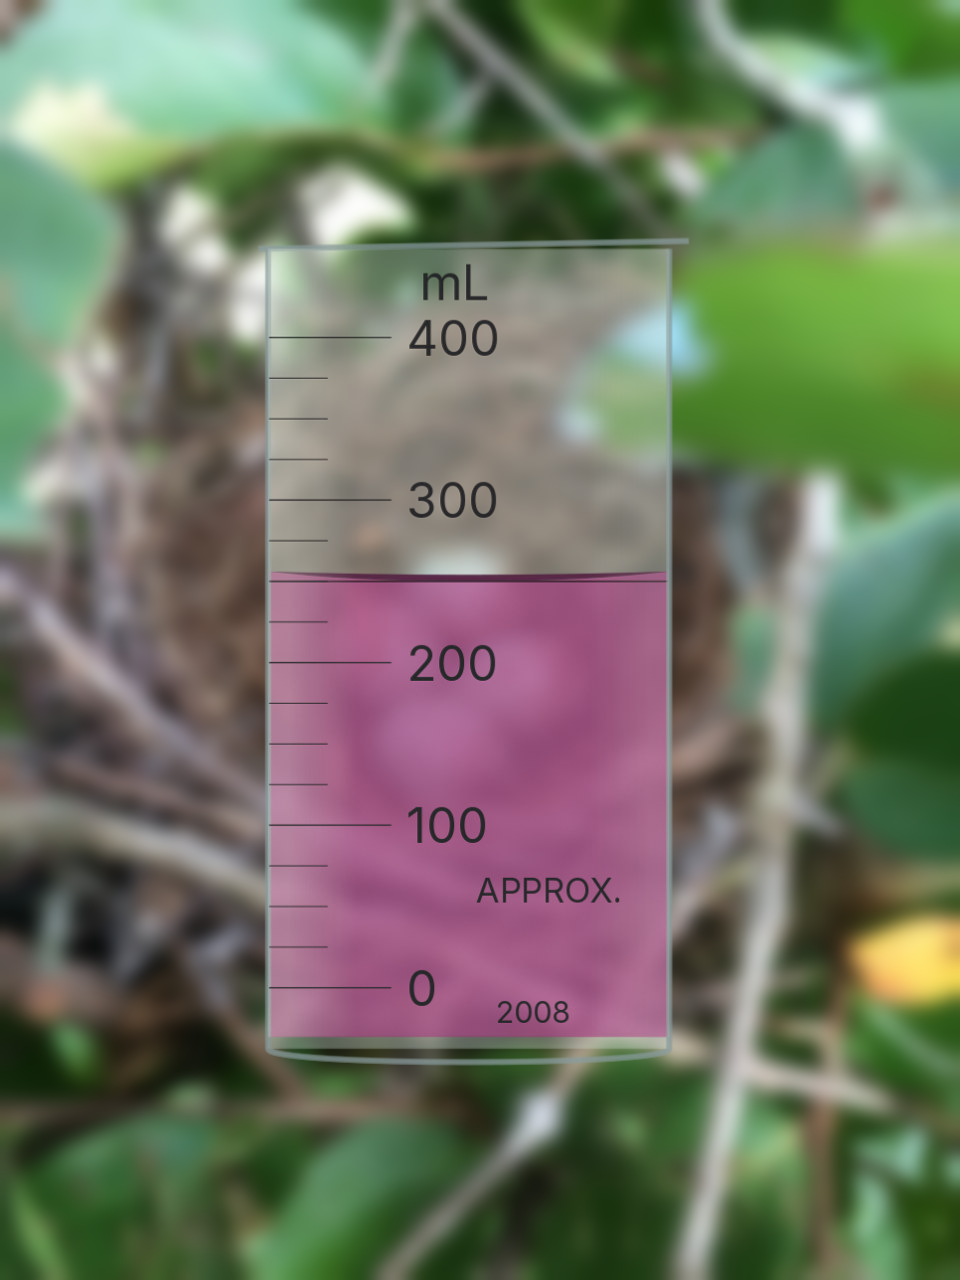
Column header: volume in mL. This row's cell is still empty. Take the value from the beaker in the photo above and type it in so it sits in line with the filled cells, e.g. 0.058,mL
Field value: 250,mL
